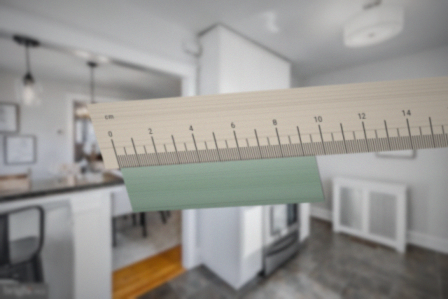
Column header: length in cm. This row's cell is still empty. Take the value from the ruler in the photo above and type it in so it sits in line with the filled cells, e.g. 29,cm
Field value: 9.5,cm
